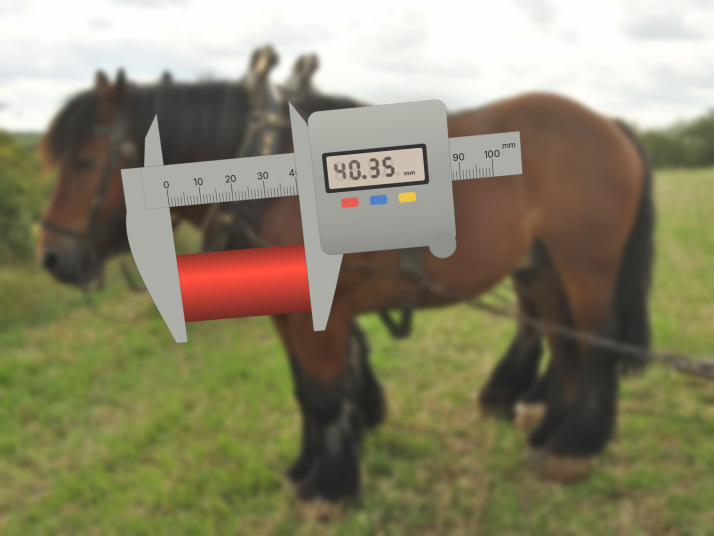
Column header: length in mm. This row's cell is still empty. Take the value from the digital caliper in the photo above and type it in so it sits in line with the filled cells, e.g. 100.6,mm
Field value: 40.35,mm
